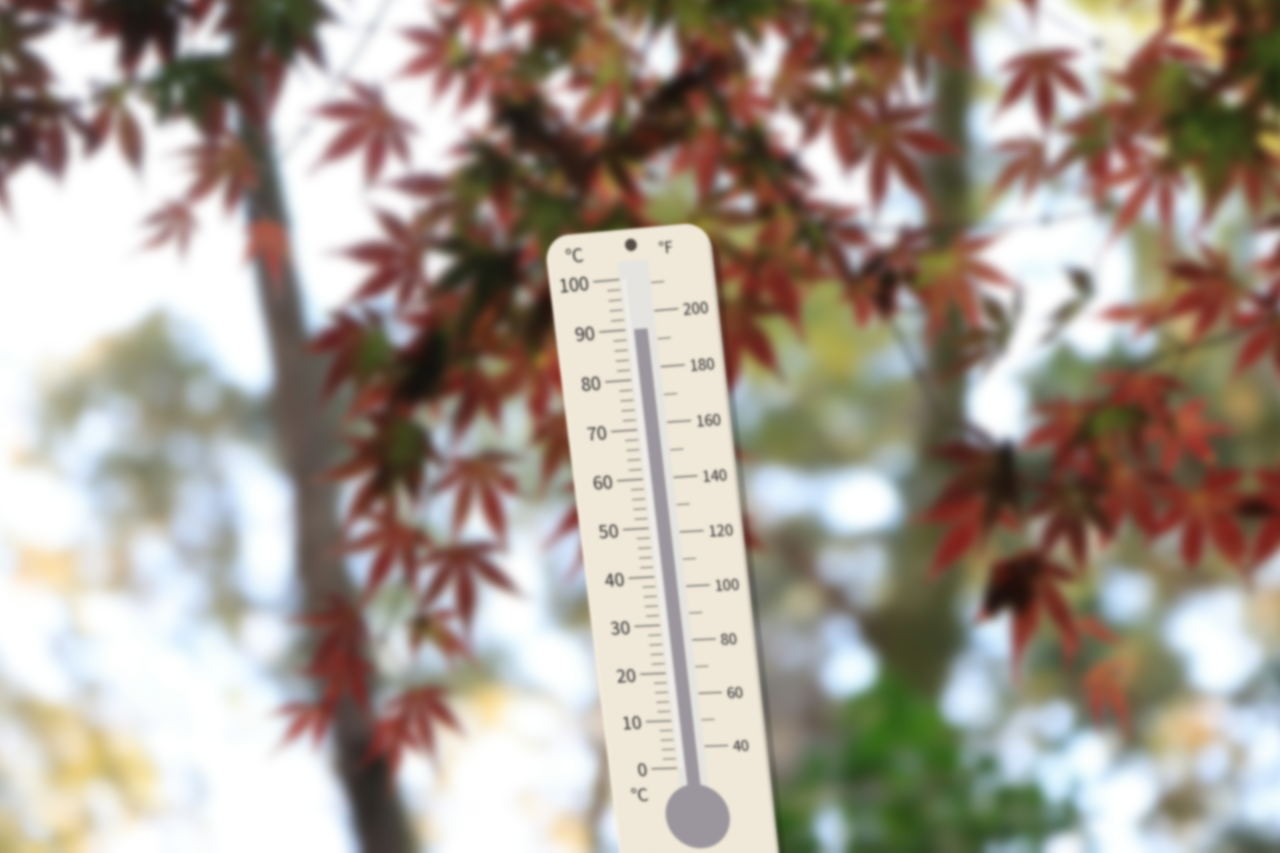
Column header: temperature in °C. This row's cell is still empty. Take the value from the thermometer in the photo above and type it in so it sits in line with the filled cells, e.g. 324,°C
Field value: 90,°C
